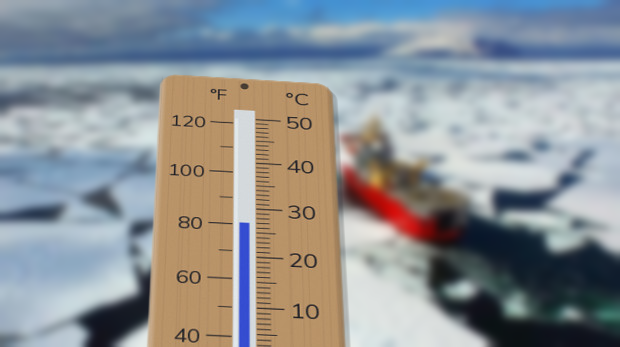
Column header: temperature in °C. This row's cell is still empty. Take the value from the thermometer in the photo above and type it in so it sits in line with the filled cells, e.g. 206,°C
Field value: 27,°C
